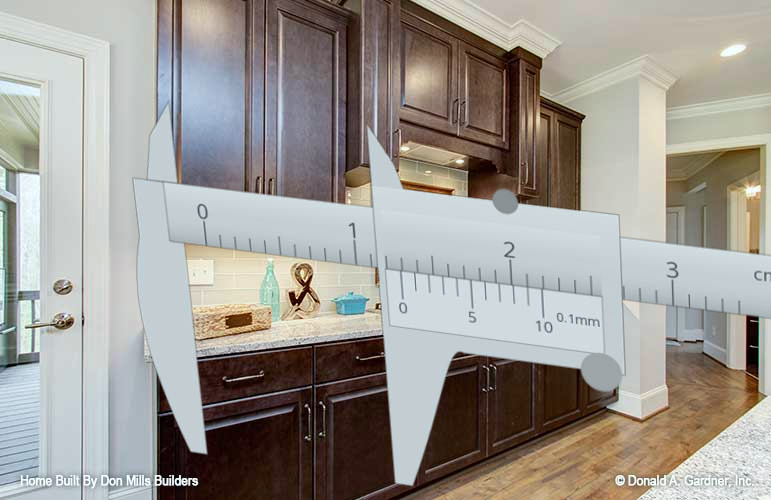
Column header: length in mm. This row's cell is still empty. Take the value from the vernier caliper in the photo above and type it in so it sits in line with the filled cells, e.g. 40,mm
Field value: 12.9,mm
